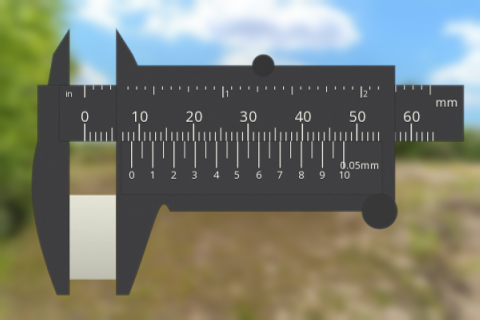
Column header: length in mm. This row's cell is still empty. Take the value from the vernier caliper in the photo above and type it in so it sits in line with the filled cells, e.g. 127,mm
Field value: 8.6,mm
